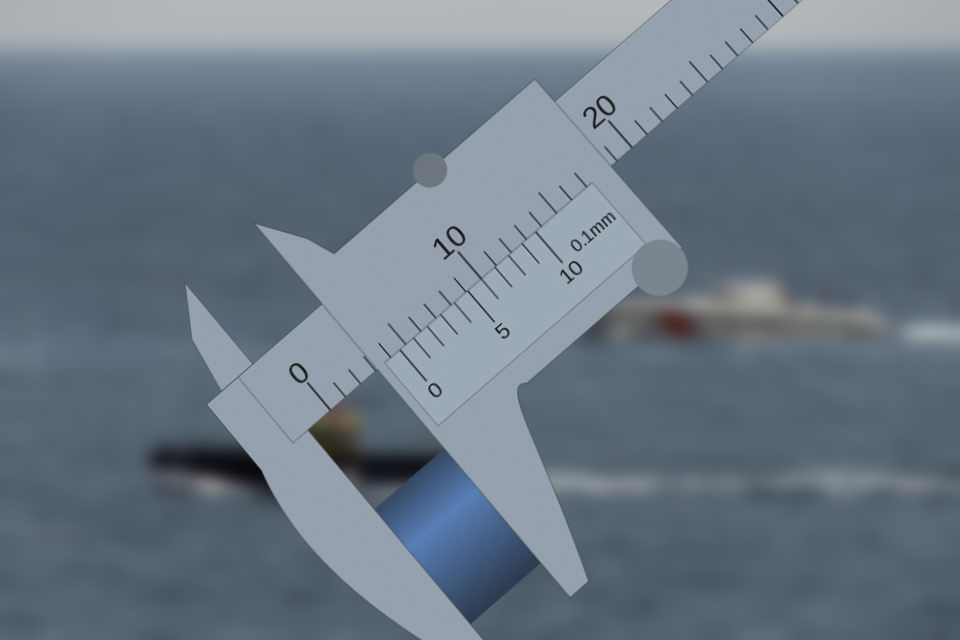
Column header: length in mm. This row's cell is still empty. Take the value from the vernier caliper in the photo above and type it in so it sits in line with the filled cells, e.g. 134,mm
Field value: 4.6,mm
